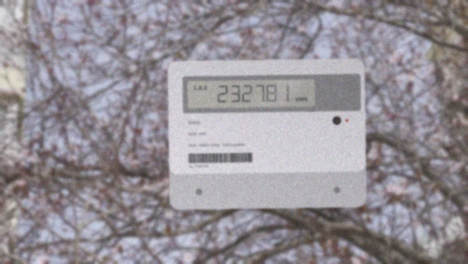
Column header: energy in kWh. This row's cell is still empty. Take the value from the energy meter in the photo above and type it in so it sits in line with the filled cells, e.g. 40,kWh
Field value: 232781,kWh
